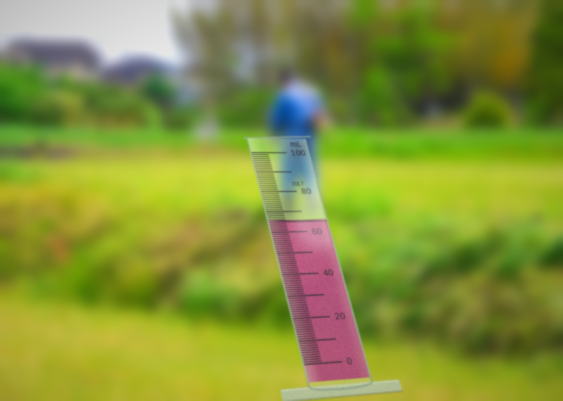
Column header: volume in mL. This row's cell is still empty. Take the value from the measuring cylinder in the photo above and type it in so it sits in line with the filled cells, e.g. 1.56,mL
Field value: 65,mL
